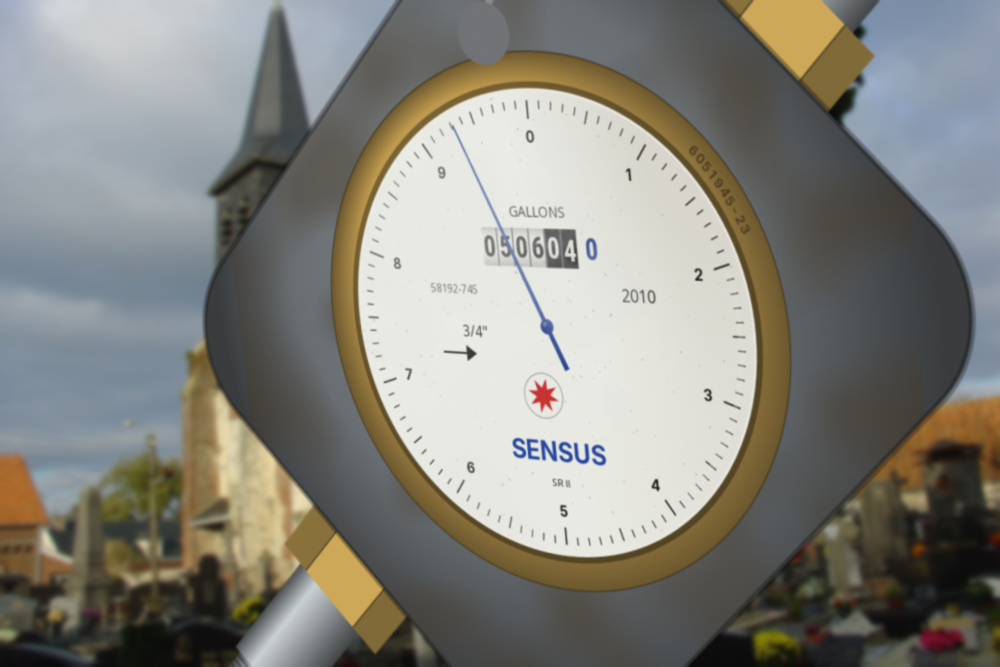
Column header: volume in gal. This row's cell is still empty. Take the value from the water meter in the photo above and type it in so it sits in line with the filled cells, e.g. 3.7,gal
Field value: 506039.3,gal
